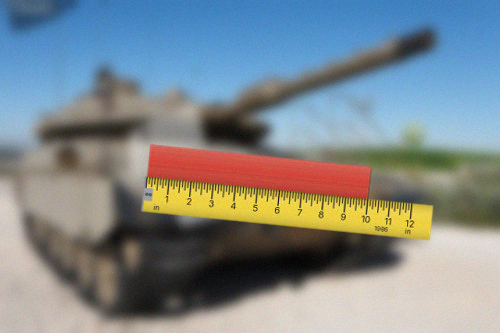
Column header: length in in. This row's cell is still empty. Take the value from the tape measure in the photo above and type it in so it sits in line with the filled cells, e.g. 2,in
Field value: 10,in
